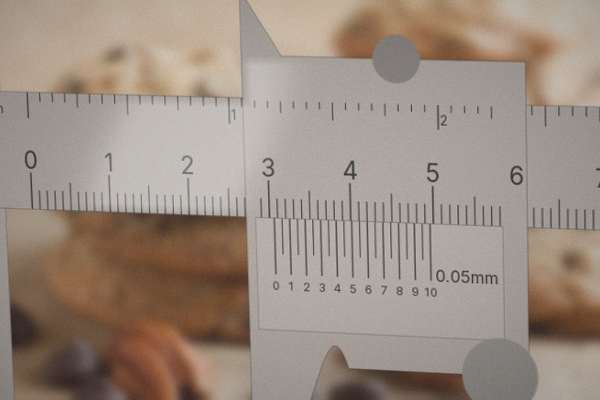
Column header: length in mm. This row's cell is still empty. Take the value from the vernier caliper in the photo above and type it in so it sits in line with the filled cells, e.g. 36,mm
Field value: 30.6,mm
